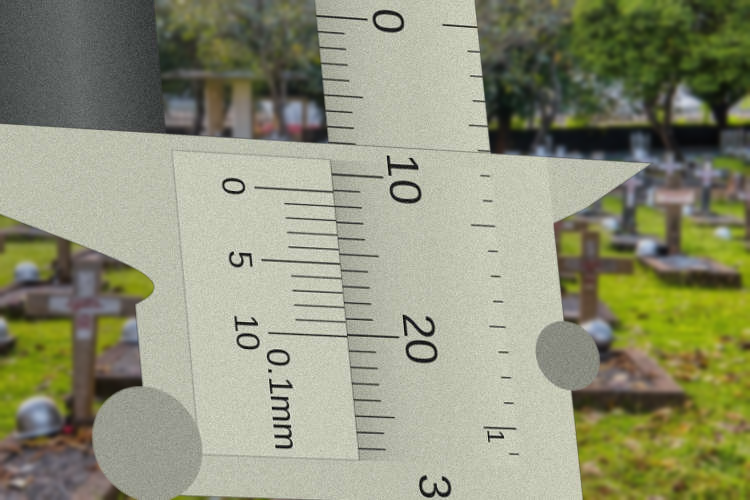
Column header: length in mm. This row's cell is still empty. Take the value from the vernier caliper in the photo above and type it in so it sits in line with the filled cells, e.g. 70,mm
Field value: 11.1,mm
